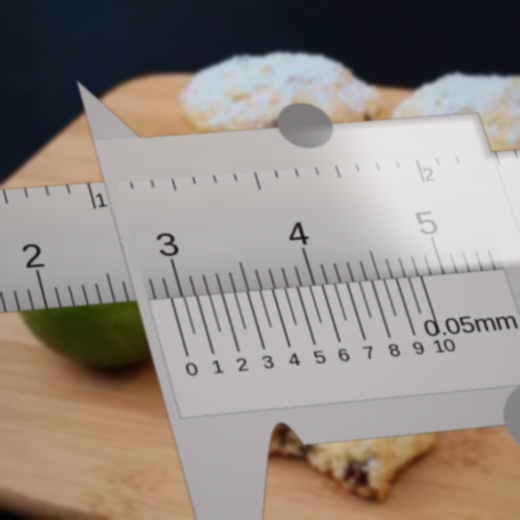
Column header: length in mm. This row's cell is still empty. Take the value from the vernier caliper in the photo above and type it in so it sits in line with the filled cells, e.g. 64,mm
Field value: 29.2,mm
